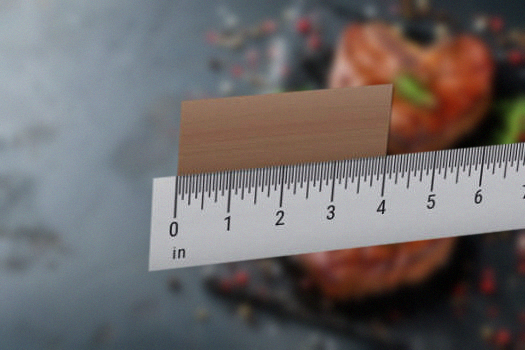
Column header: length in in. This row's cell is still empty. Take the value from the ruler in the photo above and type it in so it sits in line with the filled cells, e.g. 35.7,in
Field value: 4,in
